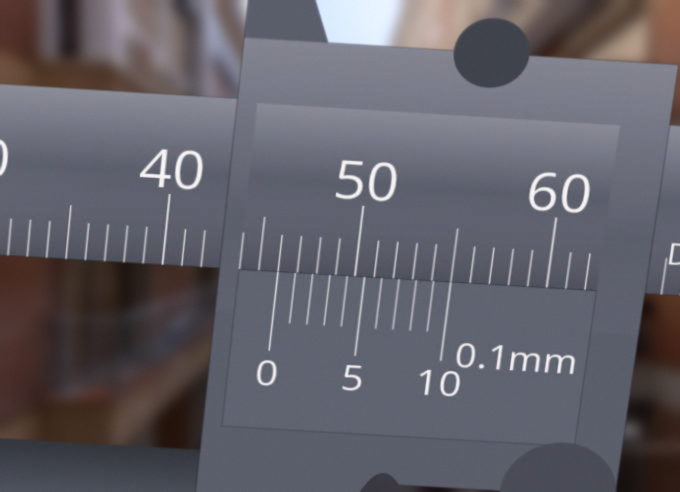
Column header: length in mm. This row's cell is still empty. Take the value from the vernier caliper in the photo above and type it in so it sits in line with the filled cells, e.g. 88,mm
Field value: 46.0,mm
